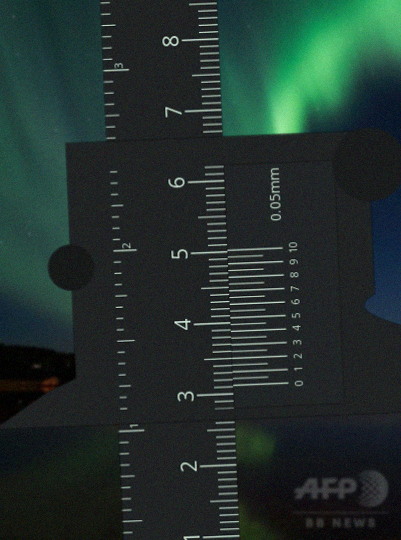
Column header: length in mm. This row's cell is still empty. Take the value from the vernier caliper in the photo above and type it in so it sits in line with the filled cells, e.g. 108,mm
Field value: 31.2,mm
